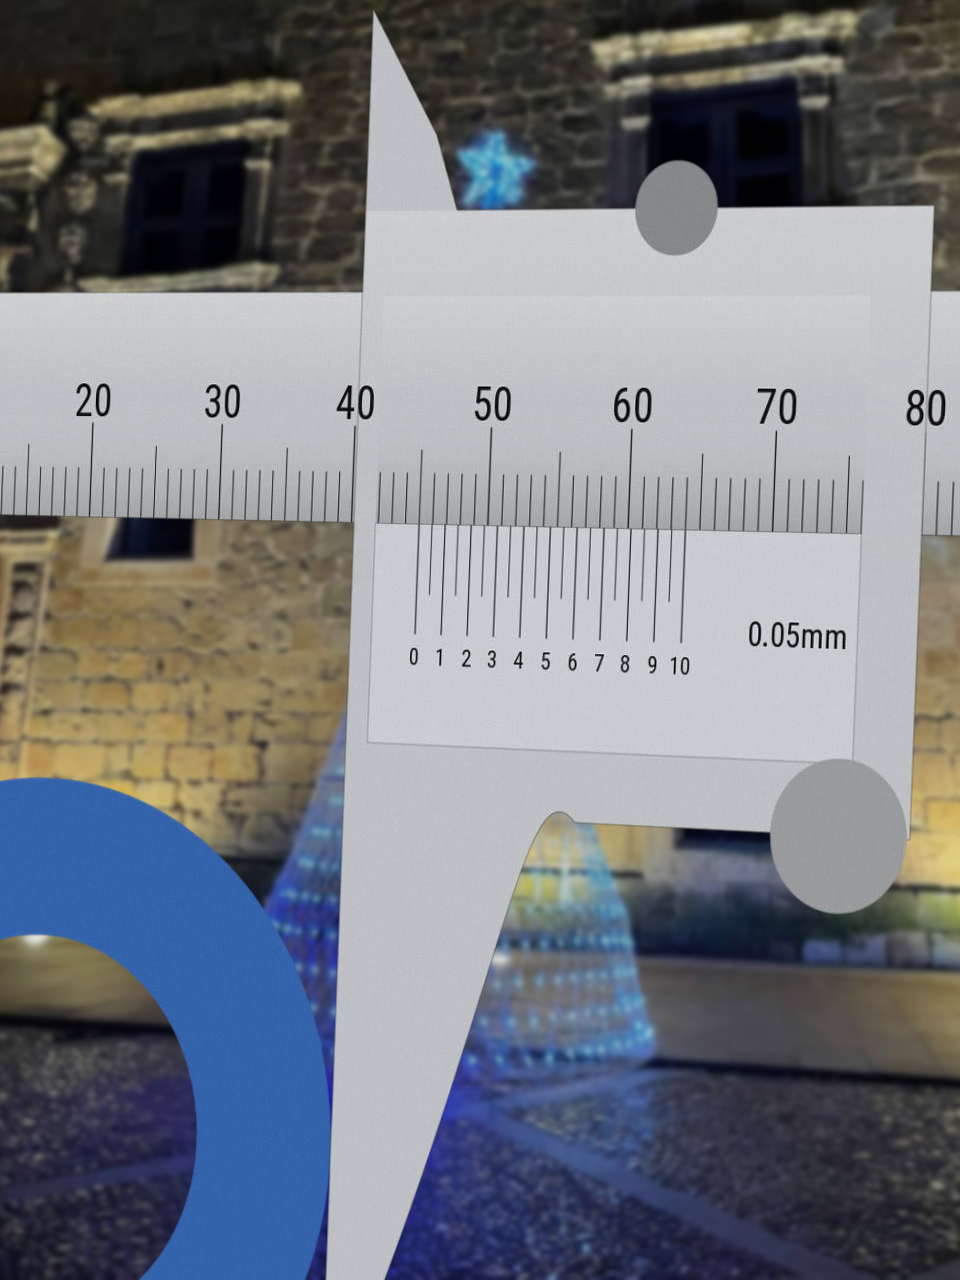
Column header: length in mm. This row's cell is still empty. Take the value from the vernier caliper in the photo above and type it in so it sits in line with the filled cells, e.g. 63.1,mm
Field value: 45.0,mm
